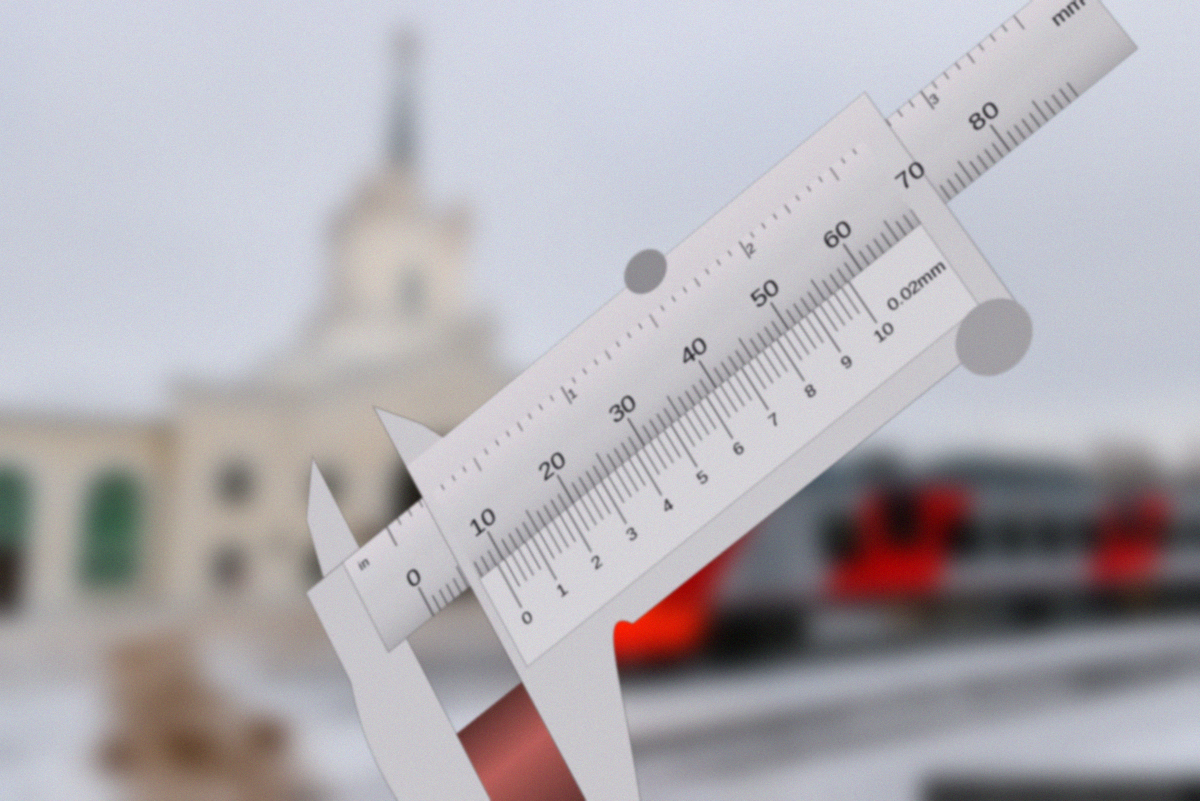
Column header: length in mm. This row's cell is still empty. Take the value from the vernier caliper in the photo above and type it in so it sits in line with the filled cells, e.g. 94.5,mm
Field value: 9.2,mm
